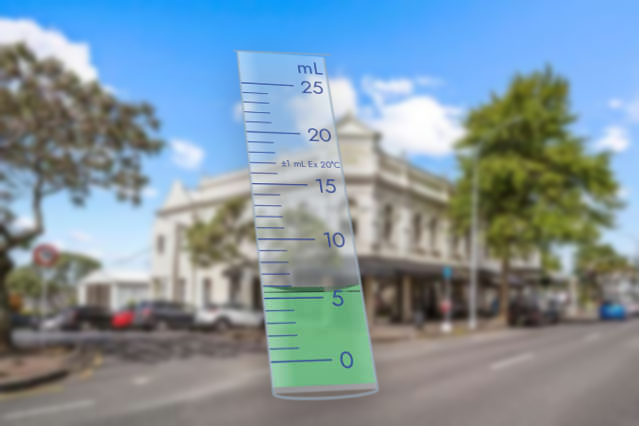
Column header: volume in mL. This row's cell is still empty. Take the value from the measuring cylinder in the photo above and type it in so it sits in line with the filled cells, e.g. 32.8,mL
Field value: 5.5,mL
